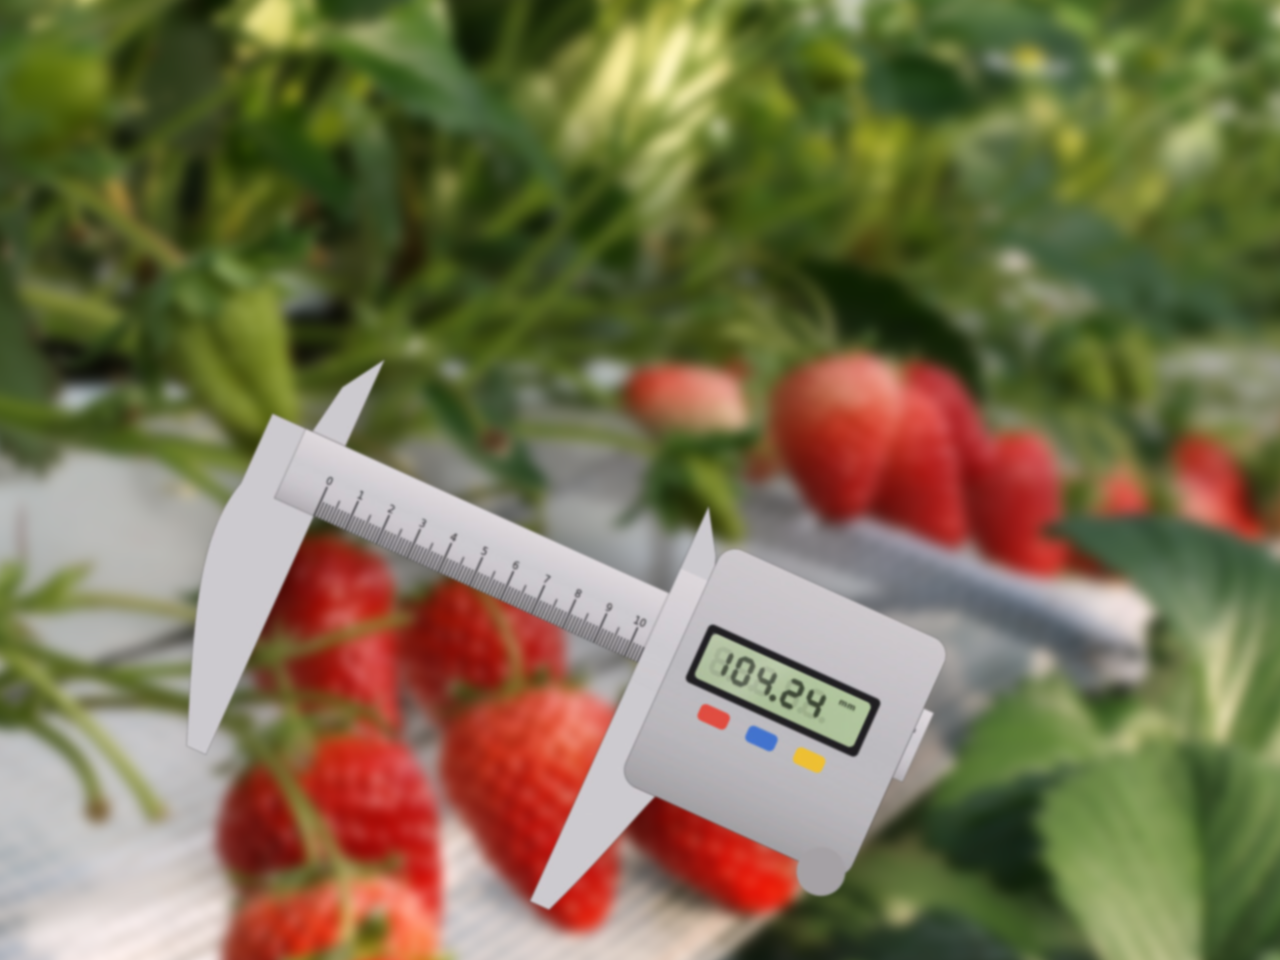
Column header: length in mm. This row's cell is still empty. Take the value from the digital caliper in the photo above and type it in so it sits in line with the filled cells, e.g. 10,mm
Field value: 104.24,mm
